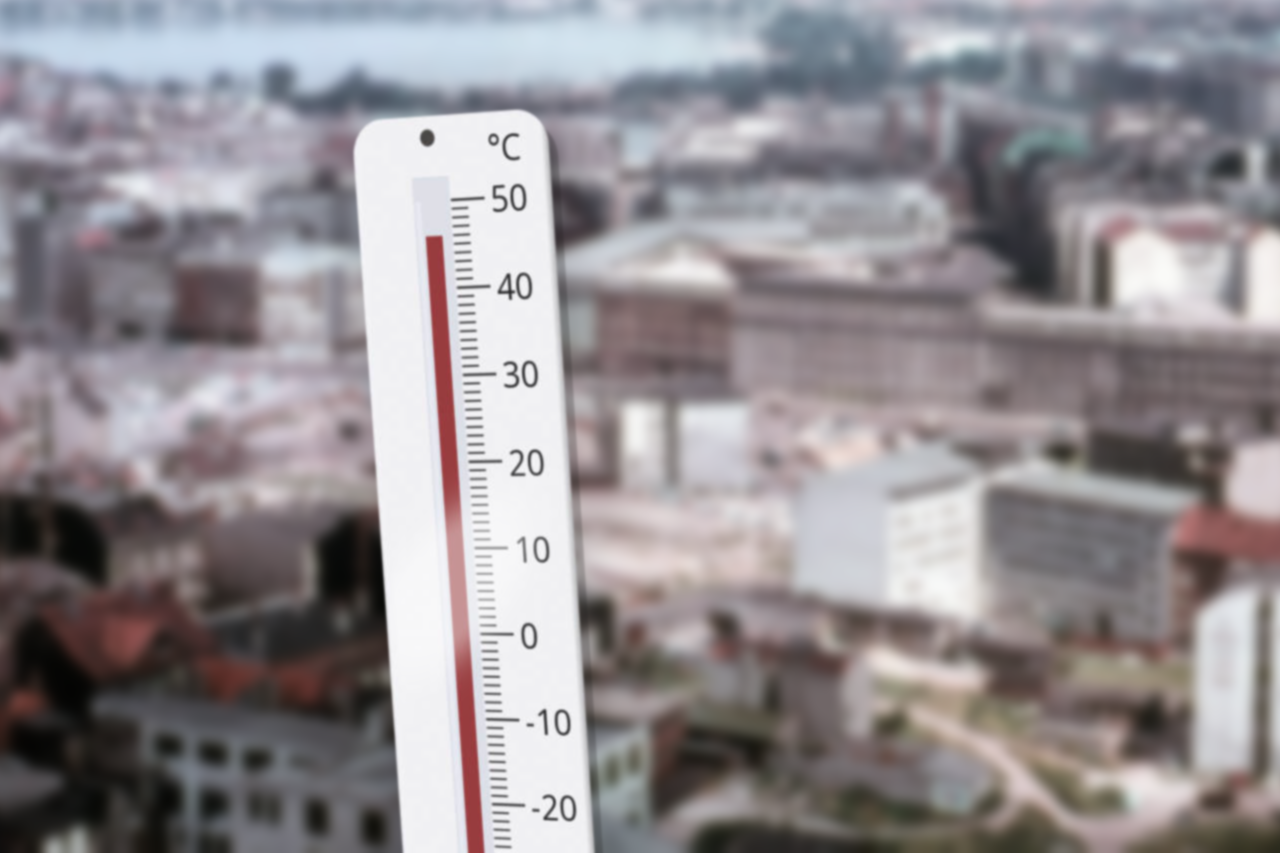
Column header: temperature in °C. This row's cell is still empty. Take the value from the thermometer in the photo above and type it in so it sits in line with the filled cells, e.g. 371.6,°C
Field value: 46,°C
